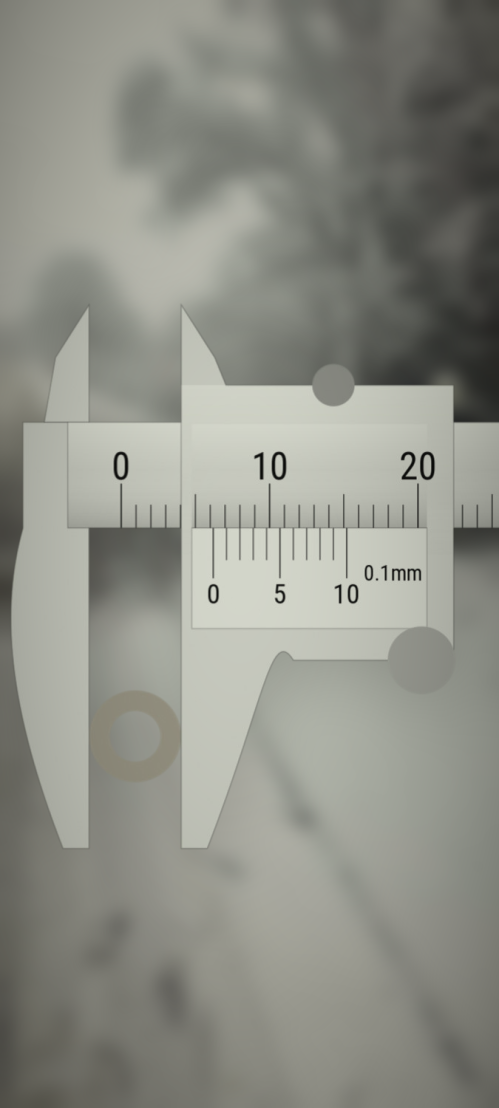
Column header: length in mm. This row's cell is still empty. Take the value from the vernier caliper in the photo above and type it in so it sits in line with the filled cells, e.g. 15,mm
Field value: 6.2,mm
